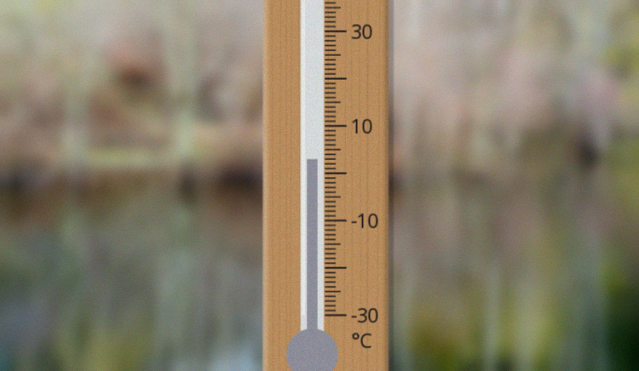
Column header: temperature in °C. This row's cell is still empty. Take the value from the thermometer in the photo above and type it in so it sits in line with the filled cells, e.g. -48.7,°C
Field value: 3,°C
